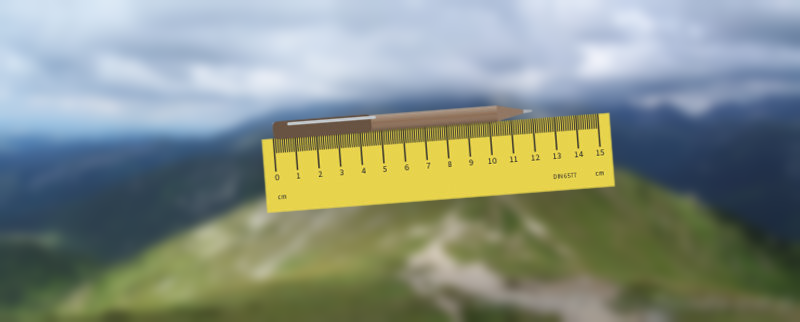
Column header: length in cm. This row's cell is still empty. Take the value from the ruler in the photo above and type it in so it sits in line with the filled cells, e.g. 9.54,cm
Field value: 12,cm
